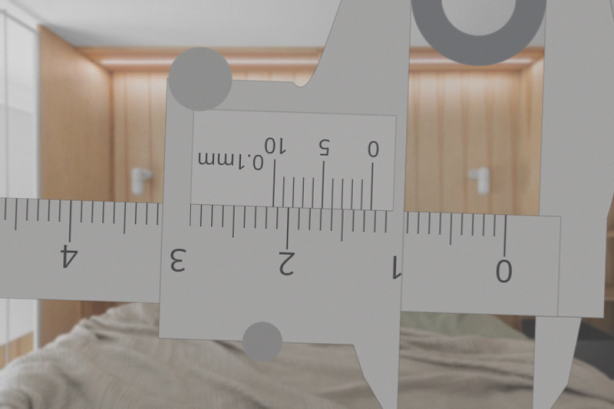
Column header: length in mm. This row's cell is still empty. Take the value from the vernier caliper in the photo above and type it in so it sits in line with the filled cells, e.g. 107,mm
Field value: 12.4,mm
